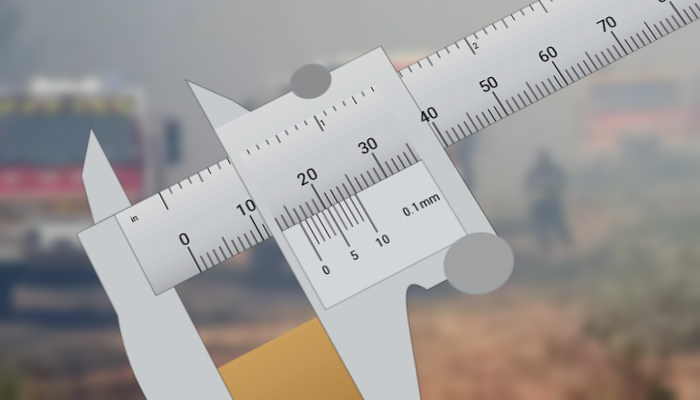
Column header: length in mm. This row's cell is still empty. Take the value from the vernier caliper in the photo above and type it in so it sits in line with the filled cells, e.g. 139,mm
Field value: 15.8,mm
